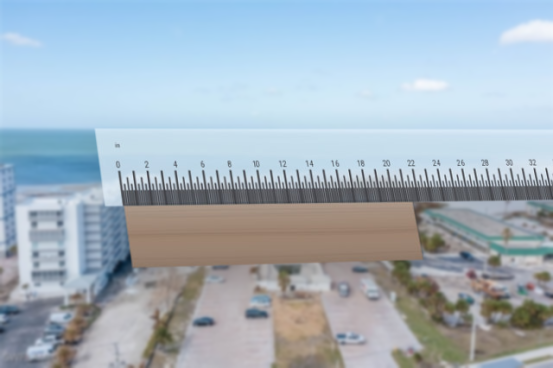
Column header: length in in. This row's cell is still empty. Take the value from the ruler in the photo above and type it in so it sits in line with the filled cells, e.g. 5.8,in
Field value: 21.5,in
